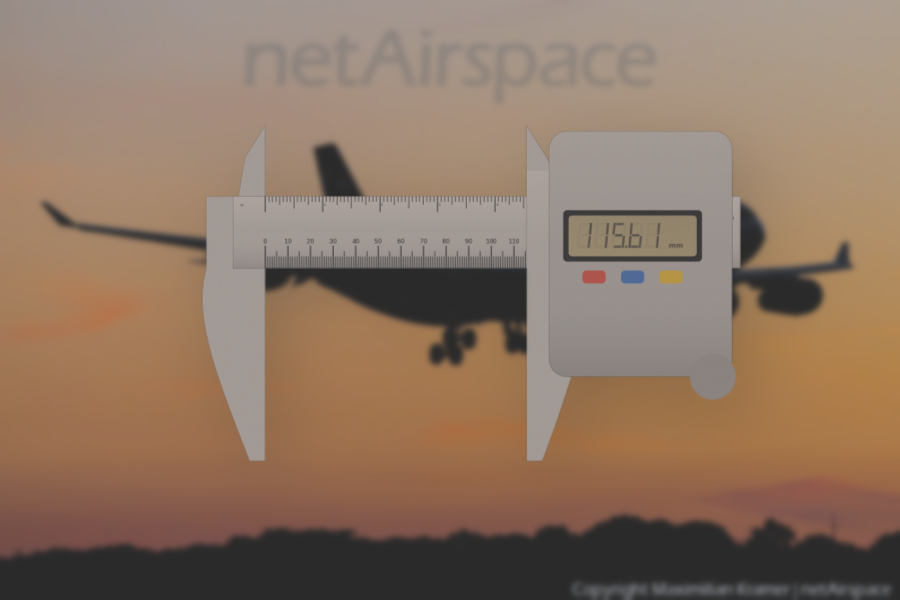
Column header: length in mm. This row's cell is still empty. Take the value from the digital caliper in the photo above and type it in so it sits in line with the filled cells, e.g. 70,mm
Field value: 115.61,mm
